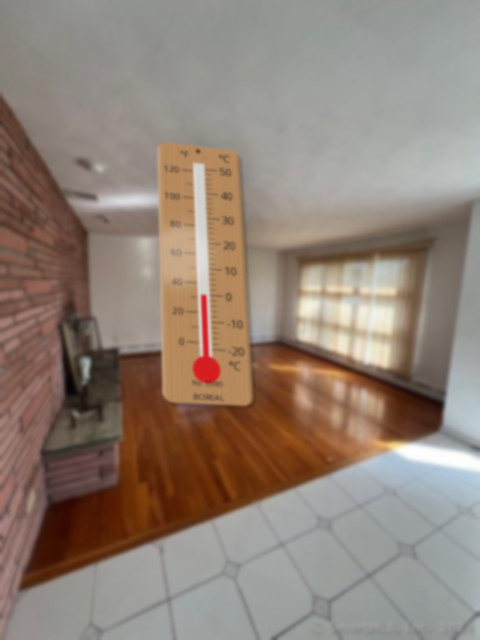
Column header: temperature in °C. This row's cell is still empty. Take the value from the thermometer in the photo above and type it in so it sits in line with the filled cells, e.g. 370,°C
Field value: 0,°C
